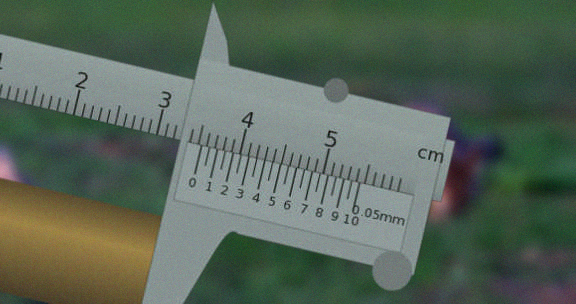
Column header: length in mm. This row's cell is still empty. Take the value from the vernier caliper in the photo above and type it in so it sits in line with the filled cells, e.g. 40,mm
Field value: 35.4,mm
